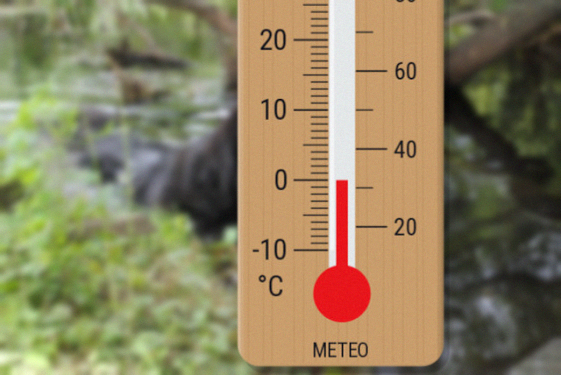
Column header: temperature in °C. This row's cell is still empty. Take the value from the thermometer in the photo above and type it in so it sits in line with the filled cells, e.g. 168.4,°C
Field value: 0,°C
